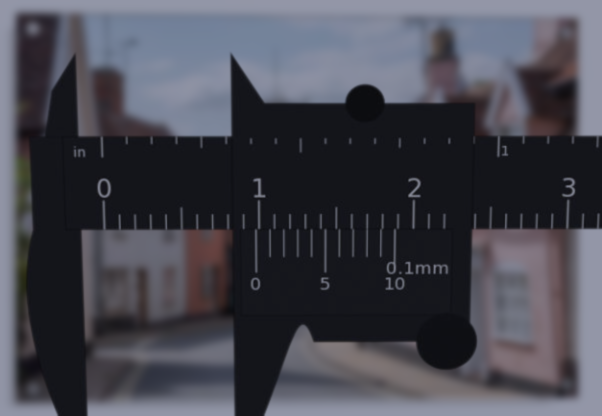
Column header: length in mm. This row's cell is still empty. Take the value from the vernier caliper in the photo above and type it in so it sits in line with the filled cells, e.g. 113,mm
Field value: 9.8,mm
